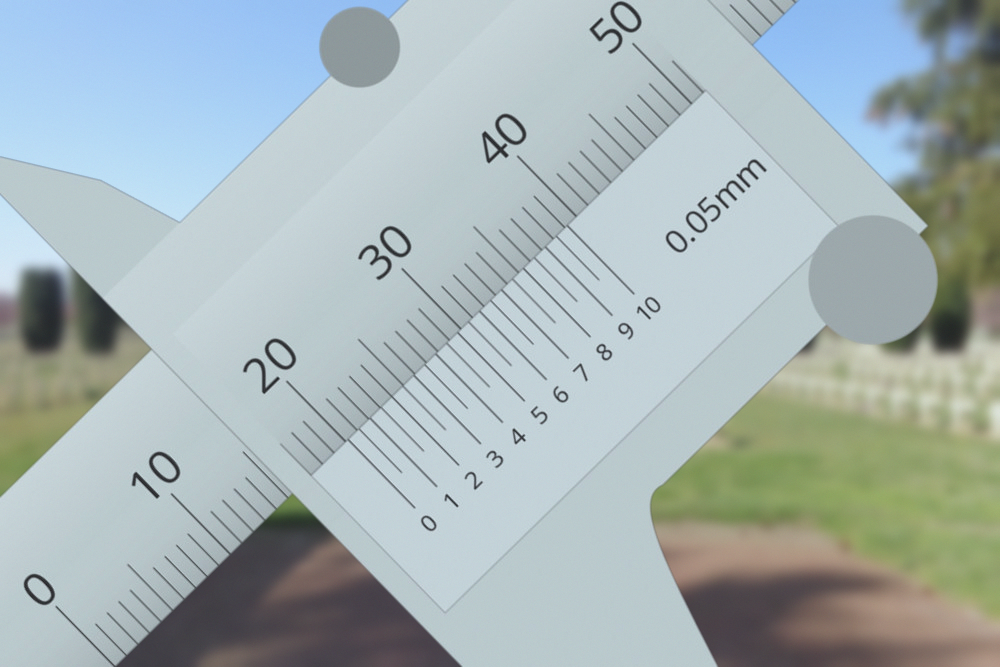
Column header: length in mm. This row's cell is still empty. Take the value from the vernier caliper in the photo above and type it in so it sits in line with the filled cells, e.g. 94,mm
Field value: 20.2,mm
